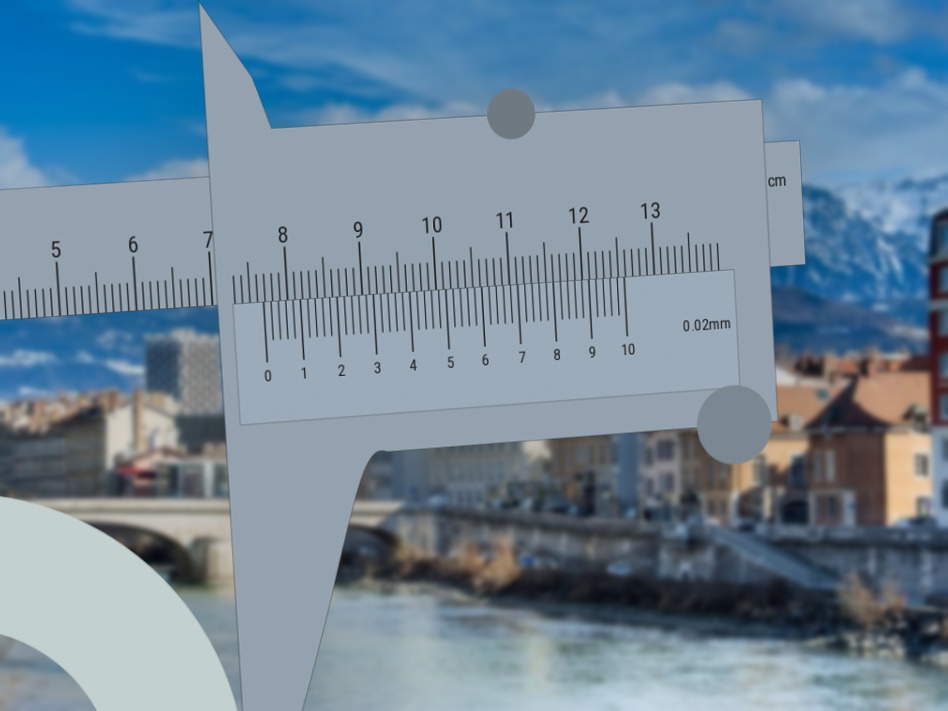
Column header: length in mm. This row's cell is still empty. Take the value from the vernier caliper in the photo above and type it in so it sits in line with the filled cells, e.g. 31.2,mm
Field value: 76.8,mm
